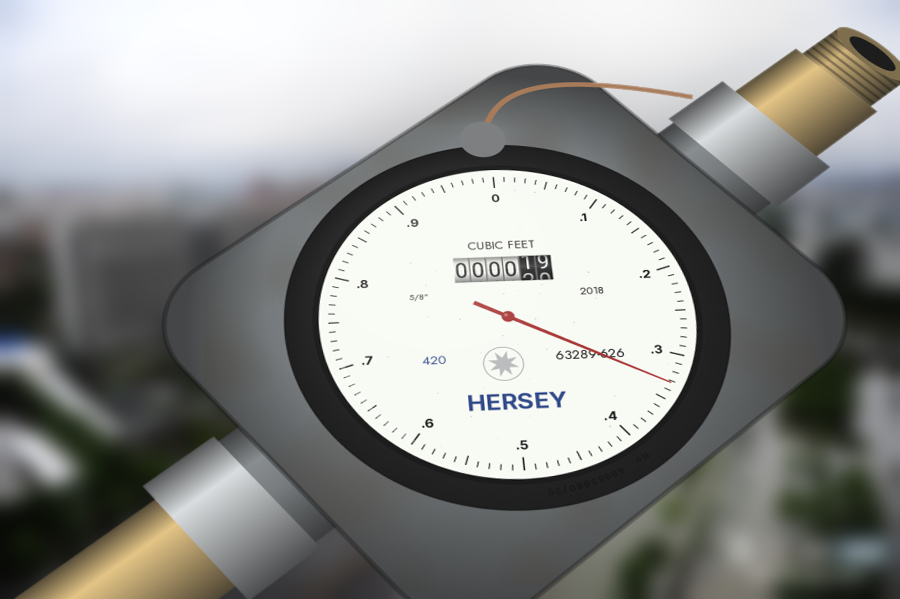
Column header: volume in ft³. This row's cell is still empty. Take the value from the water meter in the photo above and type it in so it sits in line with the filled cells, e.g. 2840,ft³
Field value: 19.33,ft³
